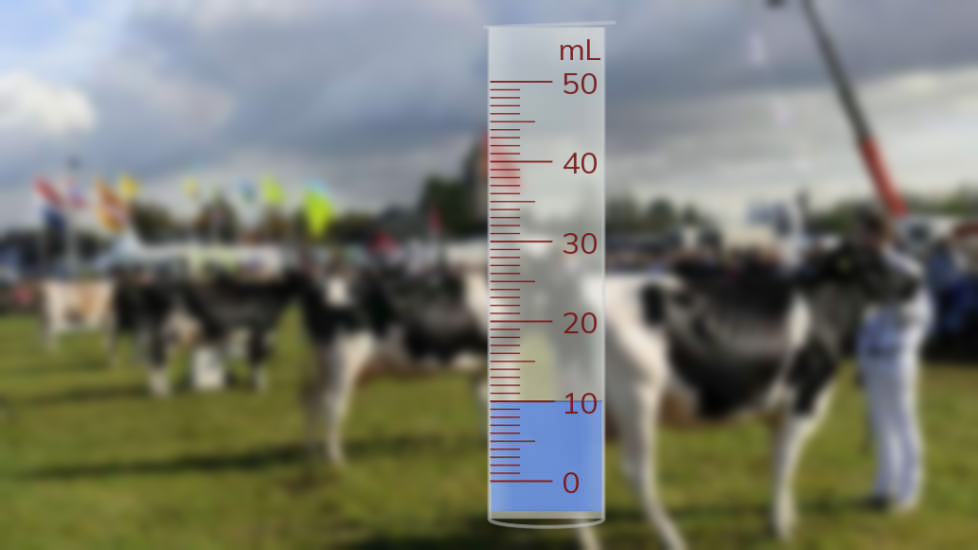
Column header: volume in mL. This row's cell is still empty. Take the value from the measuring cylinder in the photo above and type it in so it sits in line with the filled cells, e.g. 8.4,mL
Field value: 10,mL
